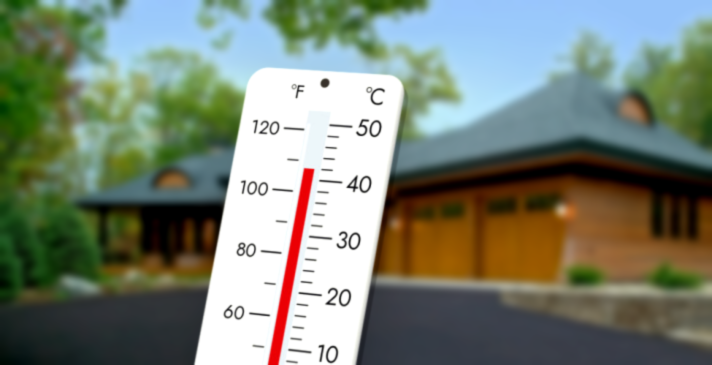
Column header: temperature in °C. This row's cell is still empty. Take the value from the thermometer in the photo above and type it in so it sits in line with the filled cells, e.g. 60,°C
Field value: 42,°C
